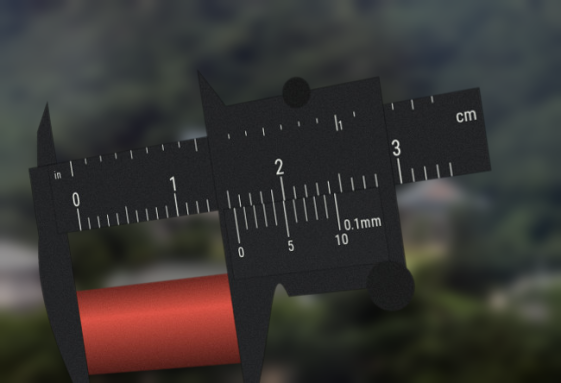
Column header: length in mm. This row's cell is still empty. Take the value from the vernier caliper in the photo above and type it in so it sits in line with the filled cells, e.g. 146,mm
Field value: 15.4,mm
